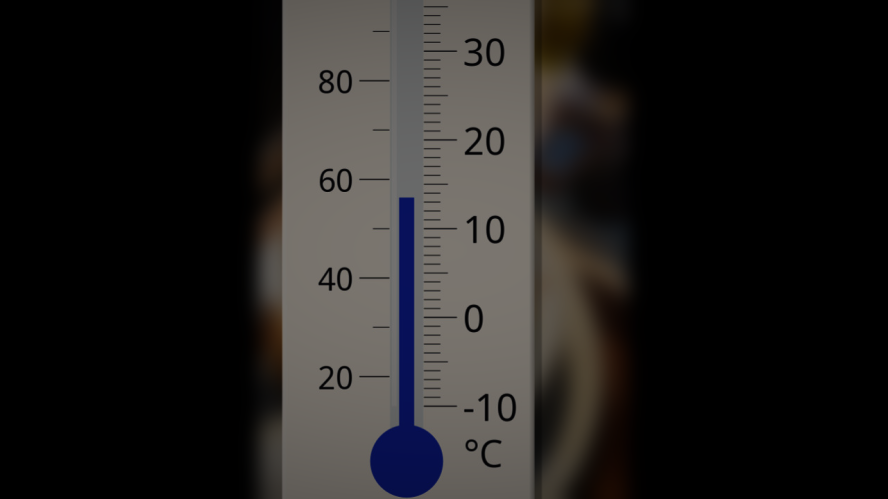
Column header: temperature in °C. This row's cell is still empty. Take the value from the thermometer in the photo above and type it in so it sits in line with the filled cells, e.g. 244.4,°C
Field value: 13.5,°C
